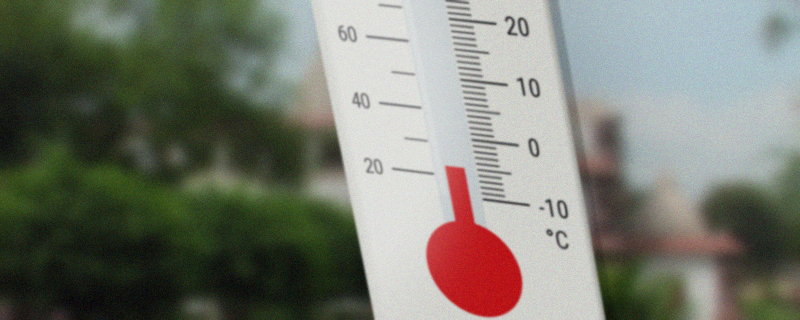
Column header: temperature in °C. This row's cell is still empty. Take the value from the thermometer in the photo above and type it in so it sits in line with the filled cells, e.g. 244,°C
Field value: -5,°C
